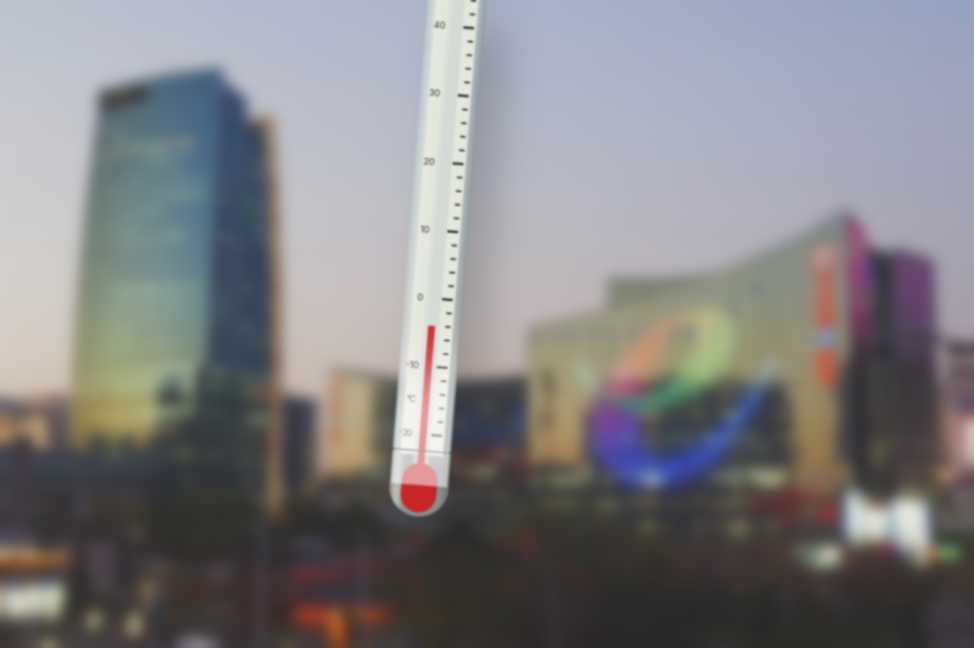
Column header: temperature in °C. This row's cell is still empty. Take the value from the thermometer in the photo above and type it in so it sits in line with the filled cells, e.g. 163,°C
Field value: -4,°C
